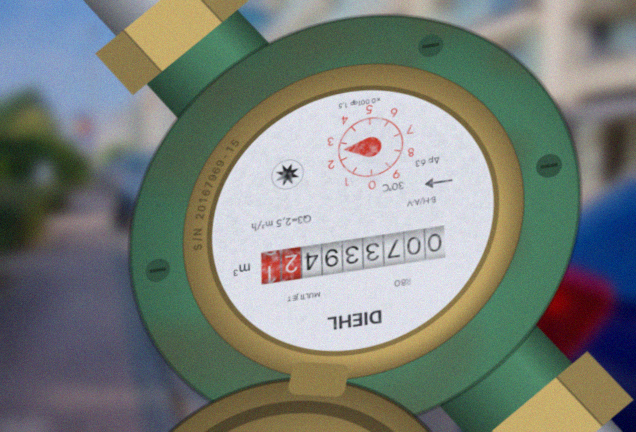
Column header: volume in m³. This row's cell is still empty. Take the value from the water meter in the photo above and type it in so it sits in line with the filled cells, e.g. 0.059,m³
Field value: 73394.212,m³
